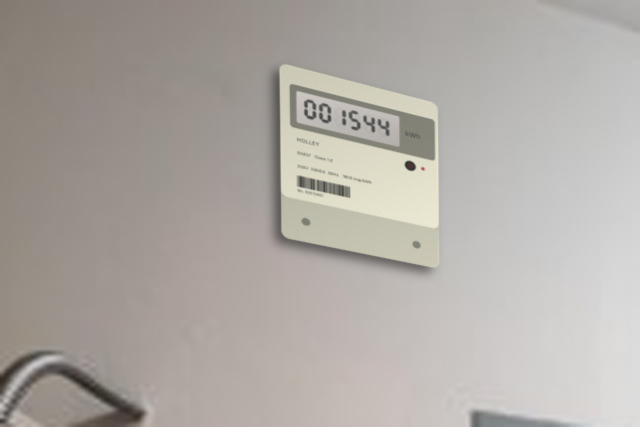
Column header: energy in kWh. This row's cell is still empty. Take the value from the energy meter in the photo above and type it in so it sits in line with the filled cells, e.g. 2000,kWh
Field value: 1544,kWh
